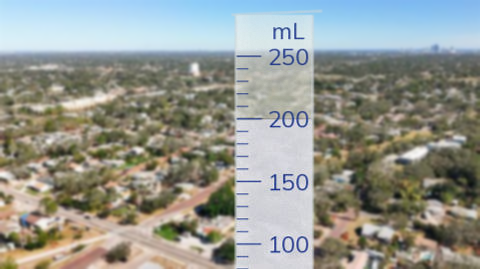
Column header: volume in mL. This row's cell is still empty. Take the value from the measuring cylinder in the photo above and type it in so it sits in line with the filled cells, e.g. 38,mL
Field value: 200,mL
